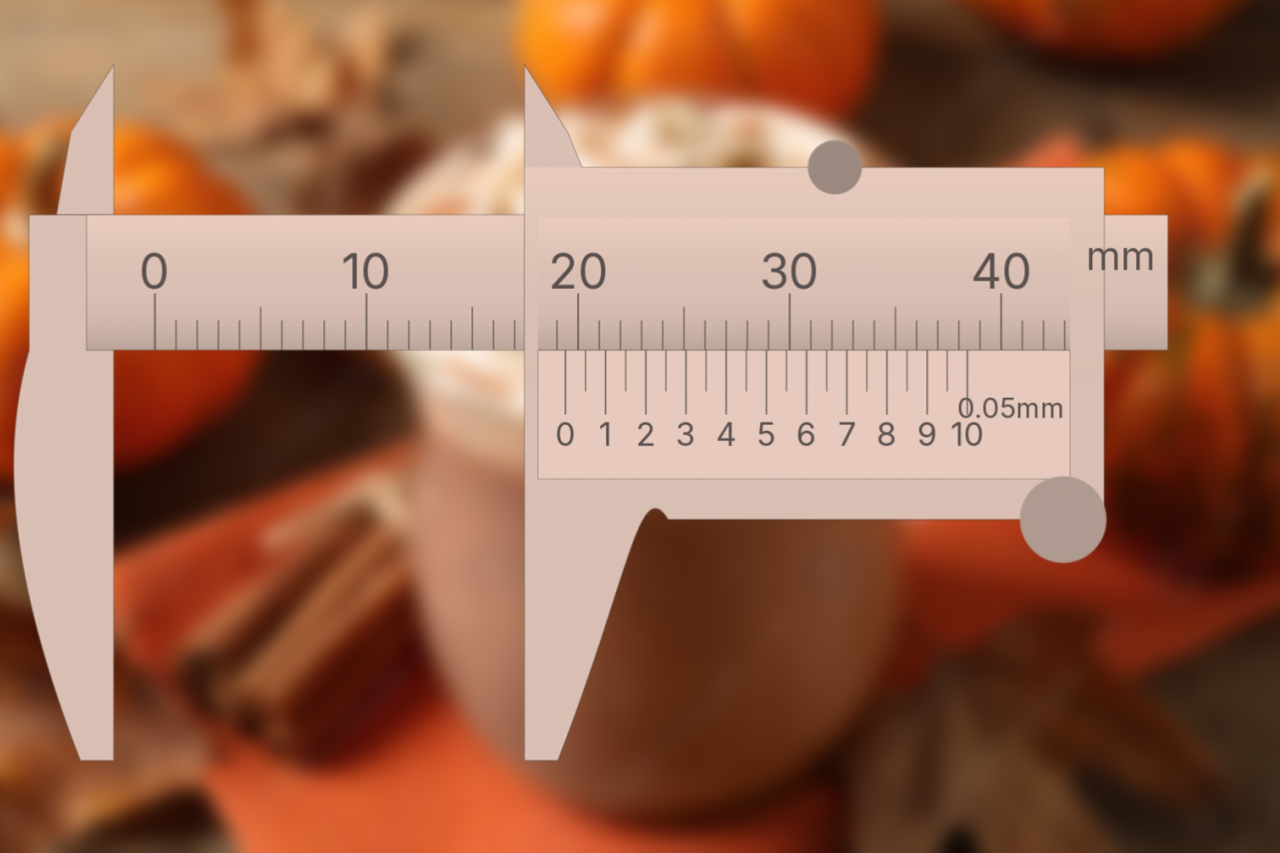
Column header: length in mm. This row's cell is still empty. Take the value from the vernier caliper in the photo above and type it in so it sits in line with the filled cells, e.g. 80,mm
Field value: 19.4,mm
